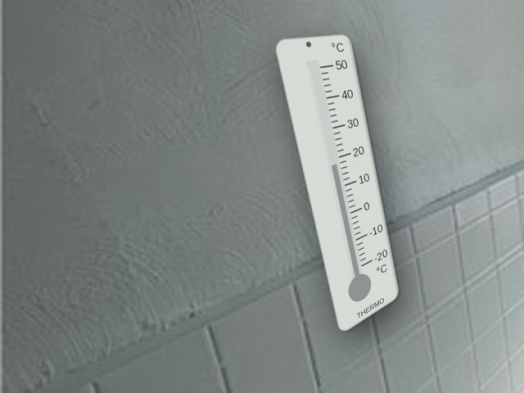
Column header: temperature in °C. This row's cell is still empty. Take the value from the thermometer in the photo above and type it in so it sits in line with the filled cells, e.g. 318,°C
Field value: 18,°C
